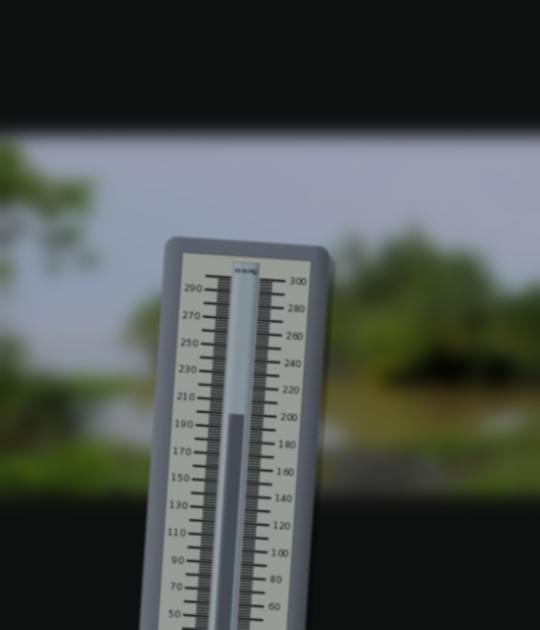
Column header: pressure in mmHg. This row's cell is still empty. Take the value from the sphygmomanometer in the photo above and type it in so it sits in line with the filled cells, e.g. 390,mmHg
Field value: 200,mmHg
